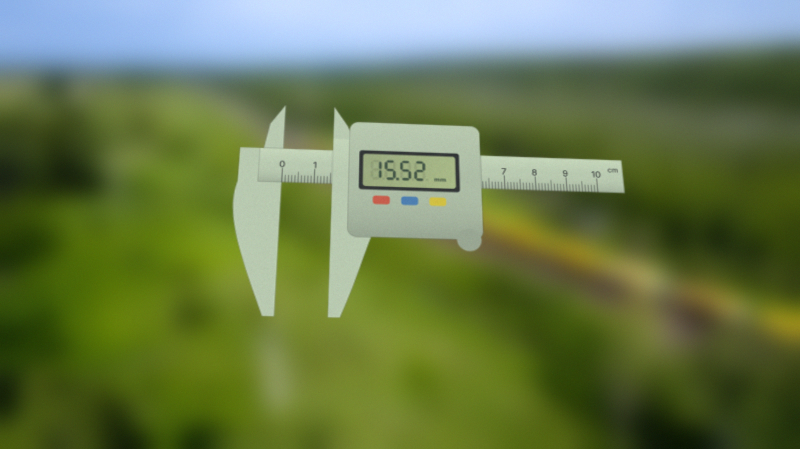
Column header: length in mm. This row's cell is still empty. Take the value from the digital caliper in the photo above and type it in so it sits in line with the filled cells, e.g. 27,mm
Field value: 15.52,mm
